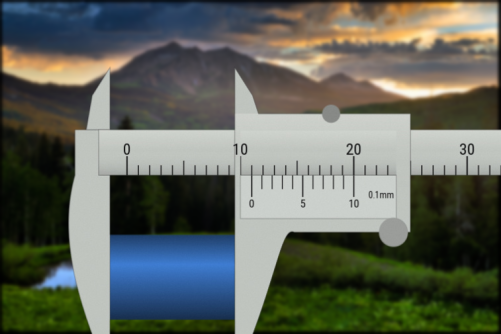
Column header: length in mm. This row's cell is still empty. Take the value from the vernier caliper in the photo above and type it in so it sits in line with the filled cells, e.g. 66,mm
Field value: 11.0,mm
